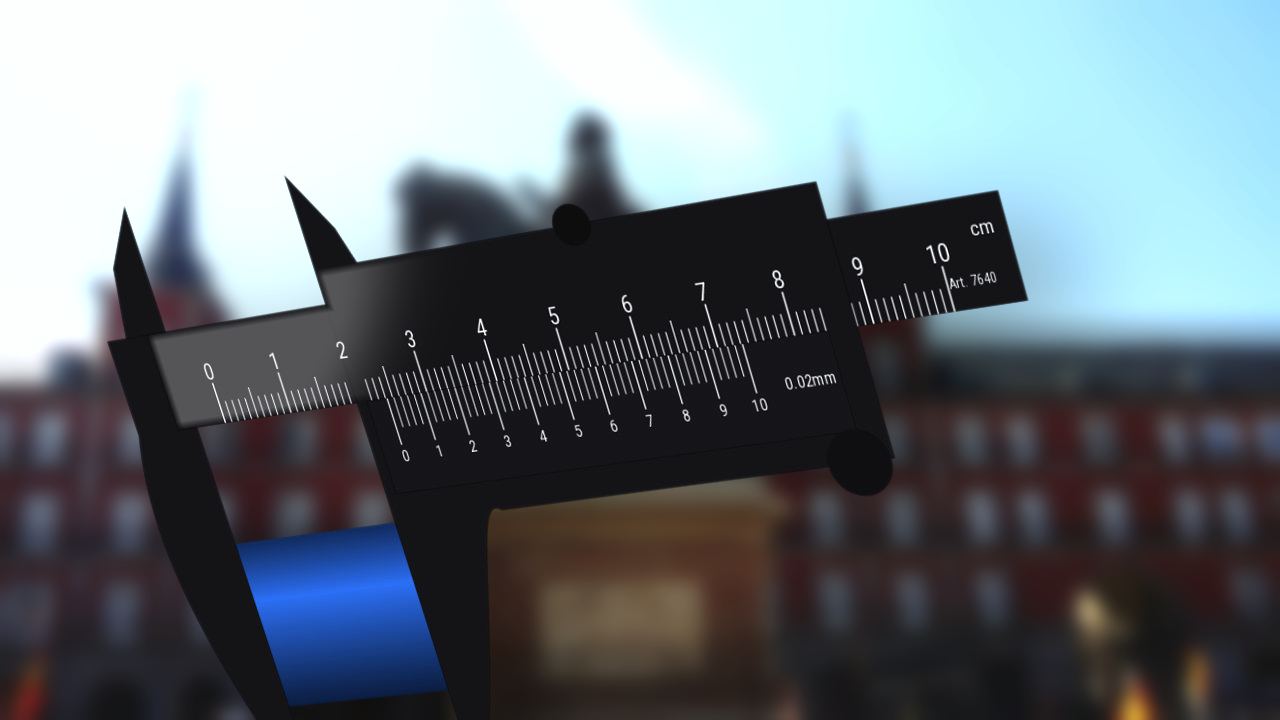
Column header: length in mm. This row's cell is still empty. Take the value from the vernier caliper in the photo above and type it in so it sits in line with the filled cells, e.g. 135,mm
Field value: 24.2,mm
